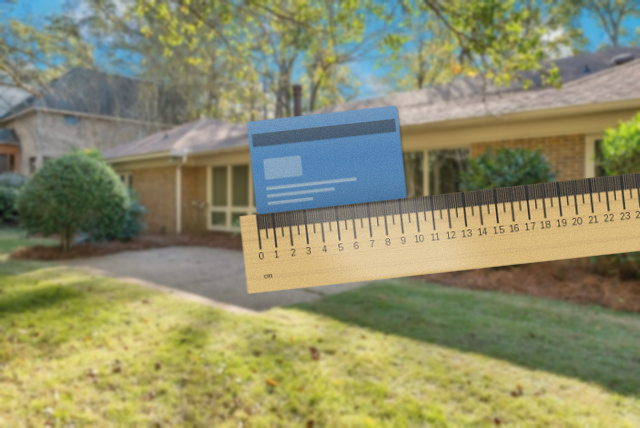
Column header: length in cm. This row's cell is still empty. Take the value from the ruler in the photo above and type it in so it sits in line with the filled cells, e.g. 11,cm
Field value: 9.5,cm
